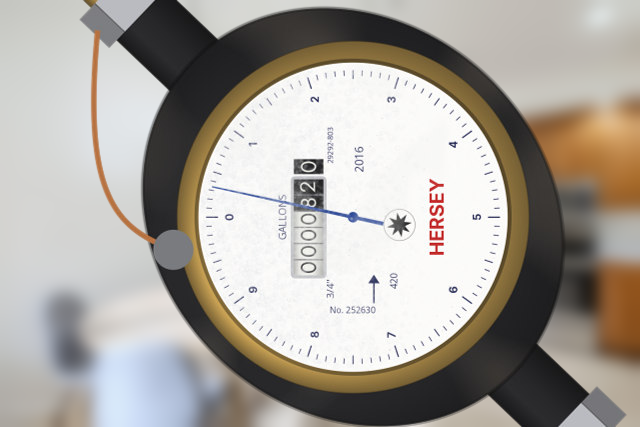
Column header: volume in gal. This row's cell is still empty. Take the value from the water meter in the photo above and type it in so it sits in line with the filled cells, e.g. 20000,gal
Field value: 820.3,gal
